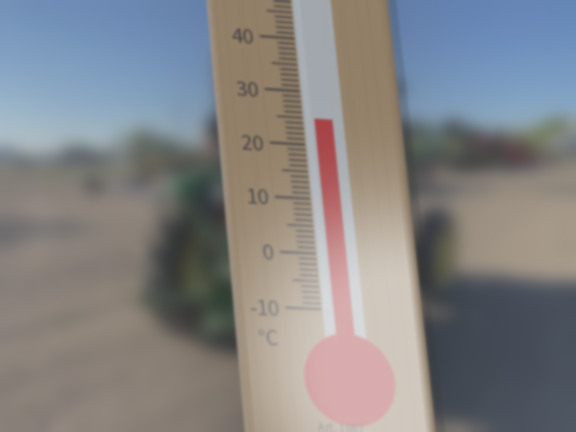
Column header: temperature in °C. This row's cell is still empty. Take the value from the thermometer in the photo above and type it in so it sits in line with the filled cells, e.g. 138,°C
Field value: 25,°C
